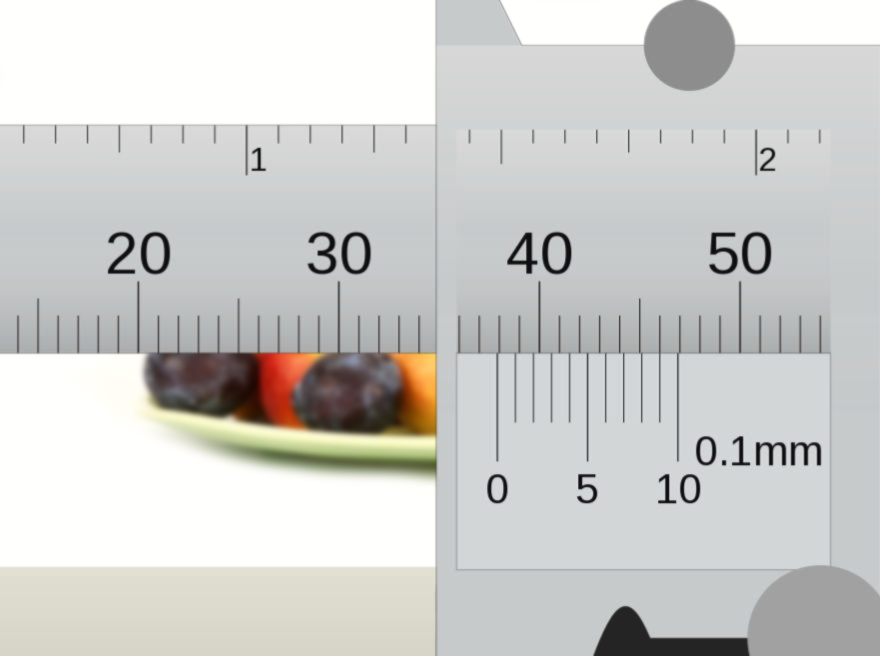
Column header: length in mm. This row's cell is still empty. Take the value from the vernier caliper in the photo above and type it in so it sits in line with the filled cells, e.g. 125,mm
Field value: 37.9,mm
